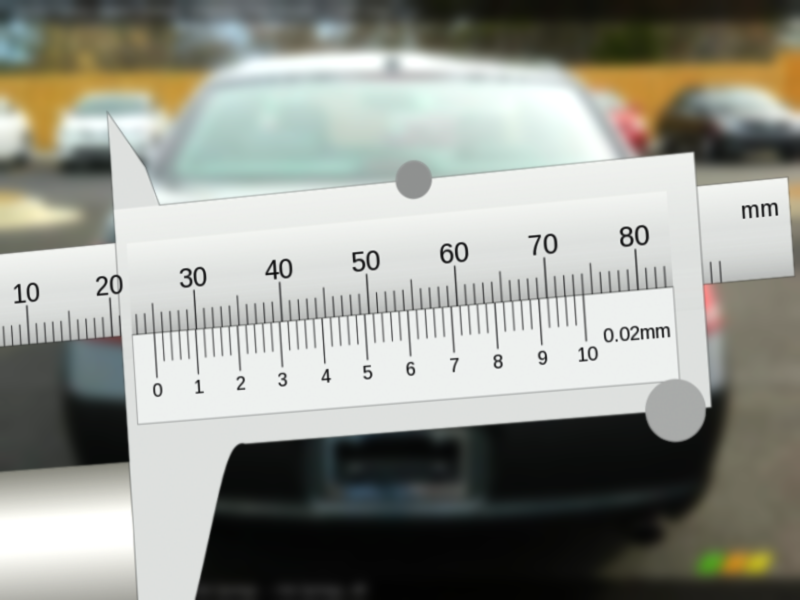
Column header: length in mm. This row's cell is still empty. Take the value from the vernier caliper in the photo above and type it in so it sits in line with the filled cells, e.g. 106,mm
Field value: 25.0,mm
